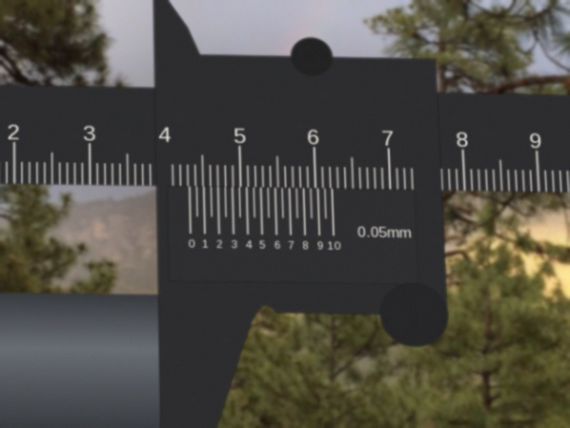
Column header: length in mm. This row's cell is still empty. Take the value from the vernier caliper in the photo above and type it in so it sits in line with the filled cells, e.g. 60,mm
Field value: 43.2,mm
